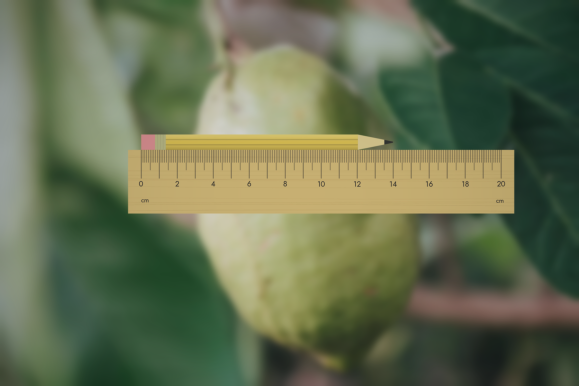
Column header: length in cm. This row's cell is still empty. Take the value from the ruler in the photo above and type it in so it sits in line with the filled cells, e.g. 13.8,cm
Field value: 14,cm
